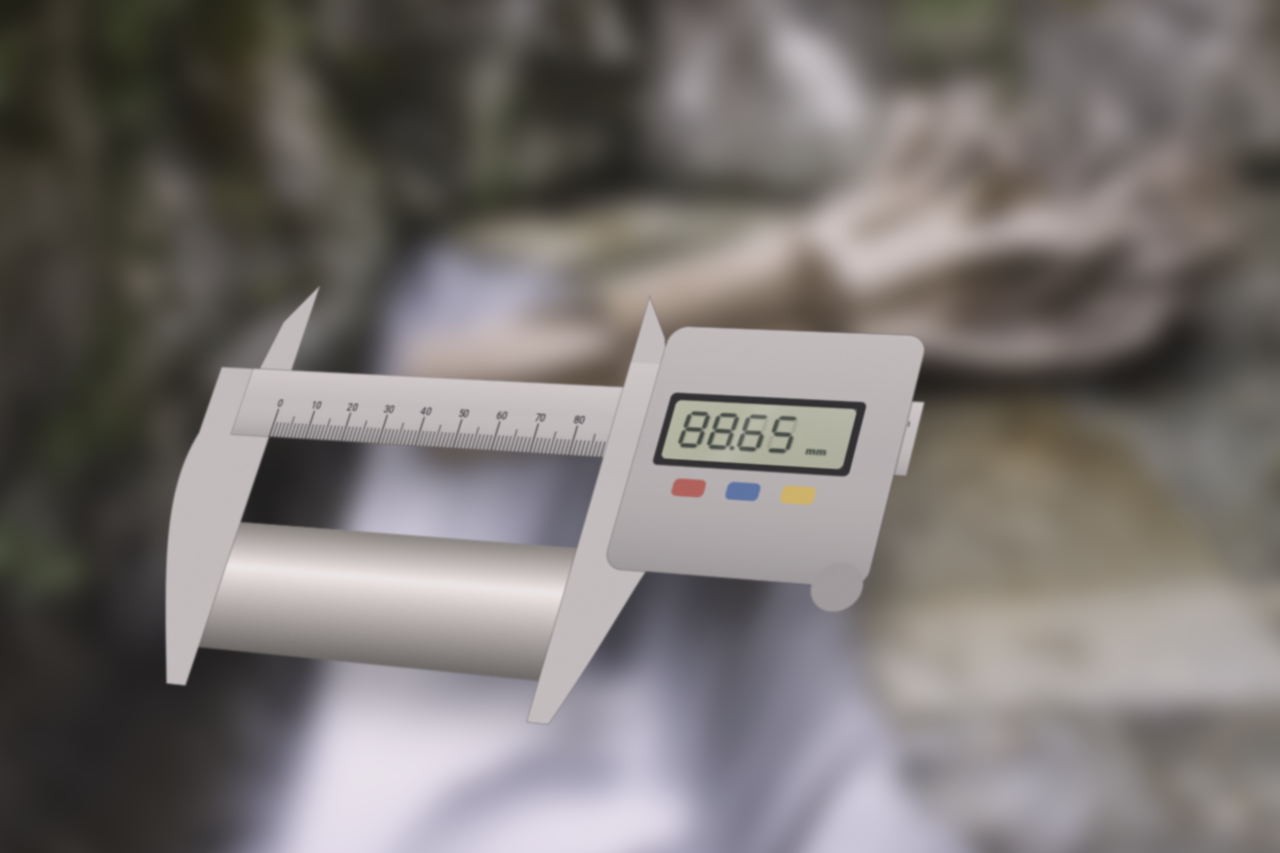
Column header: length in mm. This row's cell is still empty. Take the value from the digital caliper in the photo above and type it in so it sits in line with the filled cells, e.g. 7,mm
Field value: 88.65,mm
